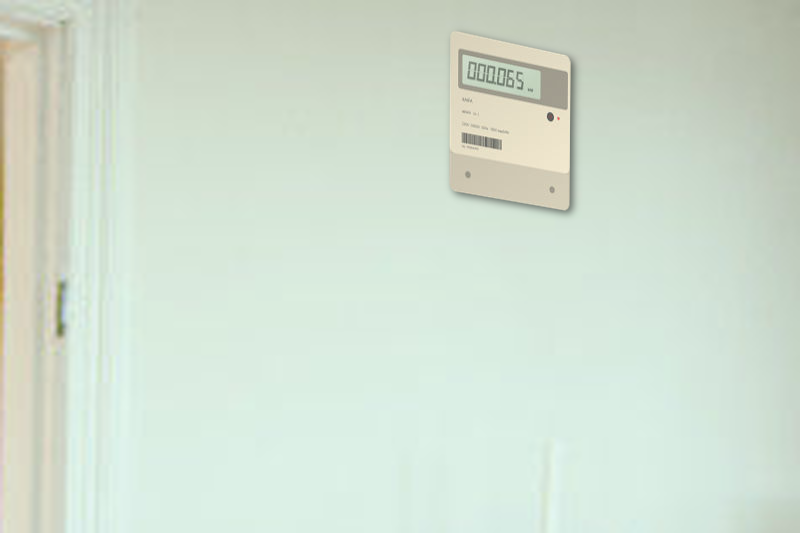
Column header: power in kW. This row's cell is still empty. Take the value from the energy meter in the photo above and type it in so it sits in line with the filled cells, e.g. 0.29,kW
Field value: 0.065,kW
